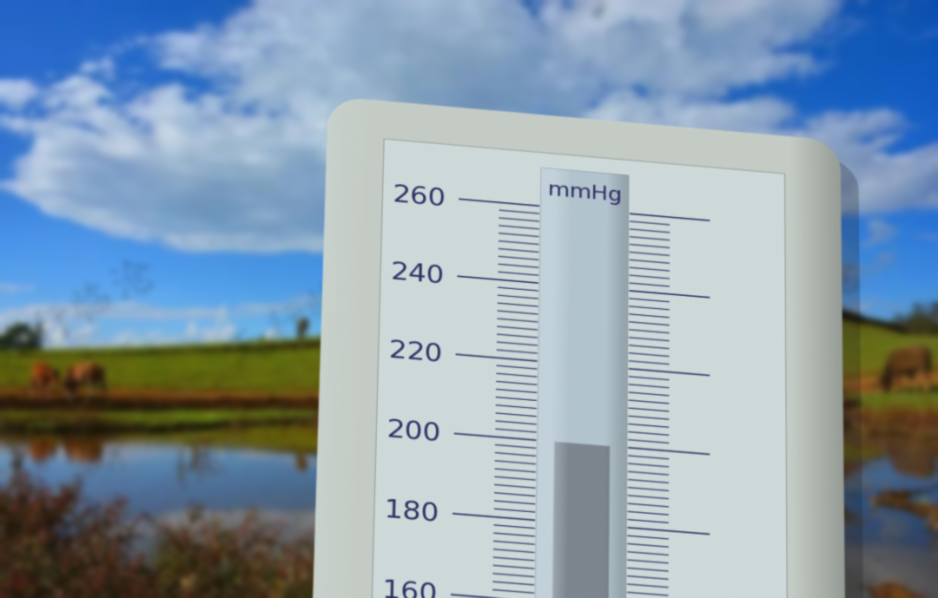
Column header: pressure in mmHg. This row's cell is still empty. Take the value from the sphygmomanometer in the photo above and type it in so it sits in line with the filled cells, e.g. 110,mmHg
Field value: 200,mmHg
